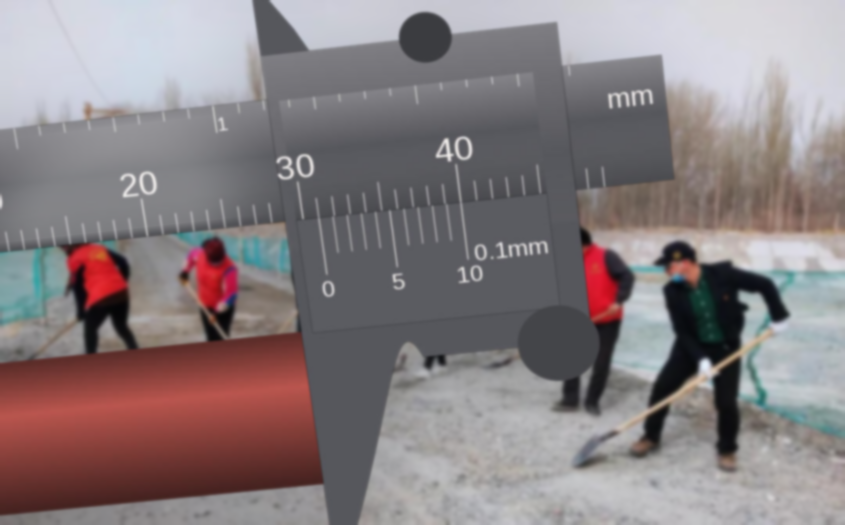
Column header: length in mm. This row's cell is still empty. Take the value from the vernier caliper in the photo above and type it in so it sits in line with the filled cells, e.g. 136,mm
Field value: 31.0,mm
